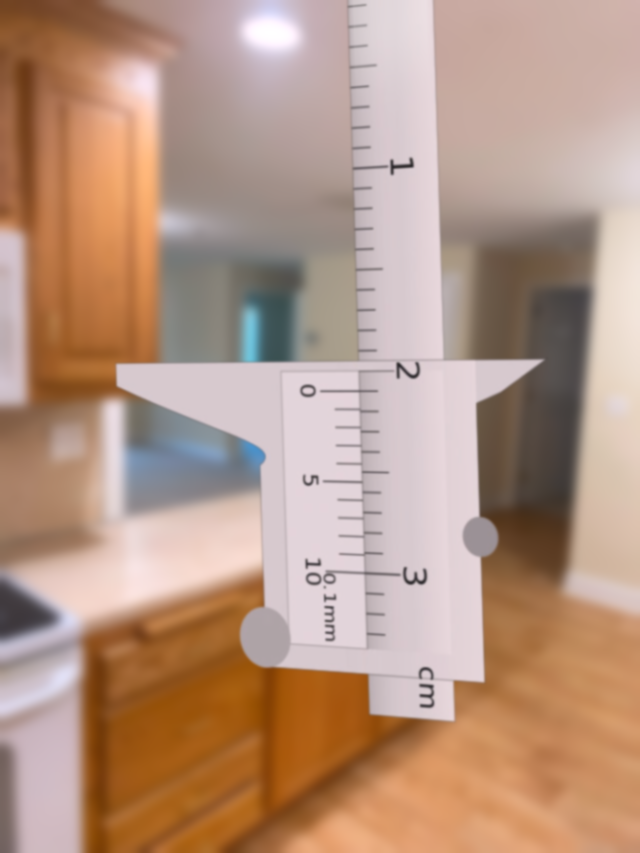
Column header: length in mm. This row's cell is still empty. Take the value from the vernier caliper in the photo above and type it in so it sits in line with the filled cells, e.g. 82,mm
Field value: 21.0,mm
